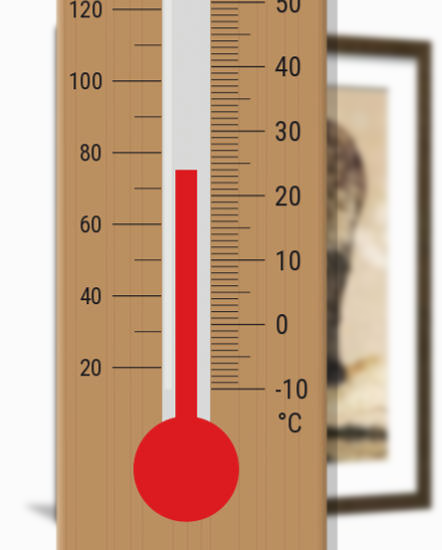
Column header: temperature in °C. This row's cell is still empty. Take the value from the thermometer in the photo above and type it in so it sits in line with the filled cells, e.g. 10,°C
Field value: 24,°C
